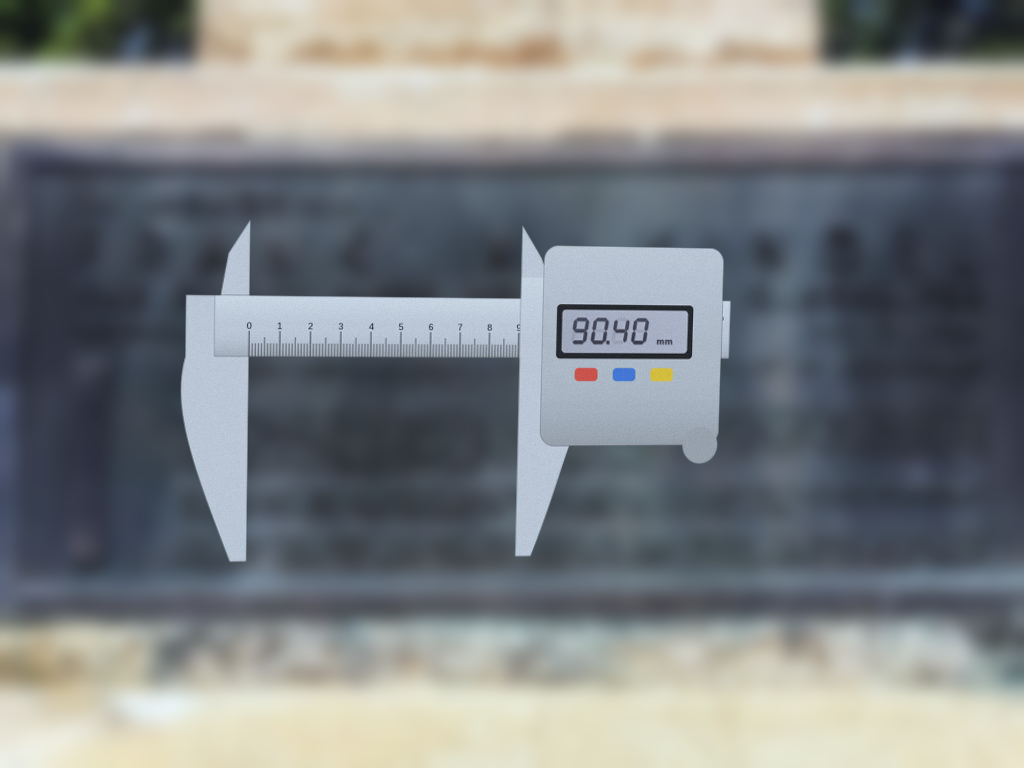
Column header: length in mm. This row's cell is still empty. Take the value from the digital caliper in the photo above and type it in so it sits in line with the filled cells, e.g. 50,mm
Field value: 90.40,mm
